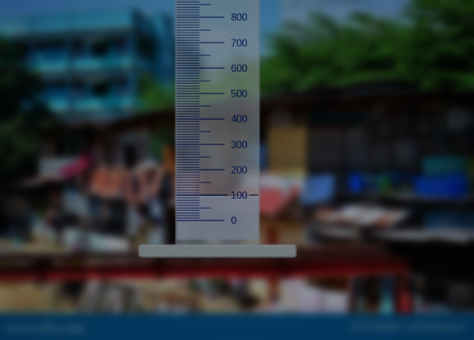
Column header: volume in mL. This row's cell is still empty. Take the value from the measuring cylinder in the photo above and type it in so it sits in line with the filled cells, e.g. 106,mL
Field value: 100,mL
